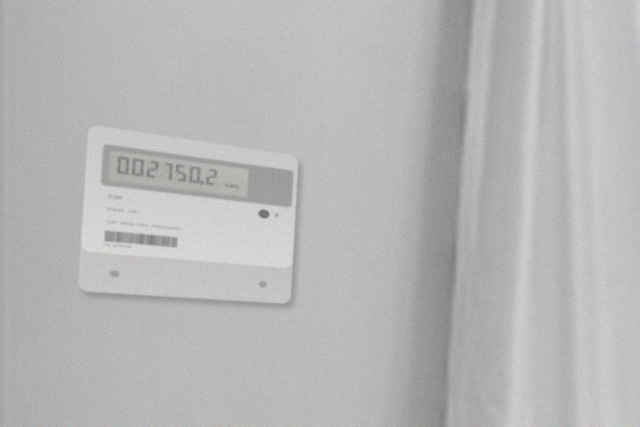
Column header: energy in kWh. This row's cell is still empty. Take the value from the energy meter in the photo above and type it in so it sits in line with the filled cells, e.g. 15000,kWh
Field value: 2750.2,kWh
